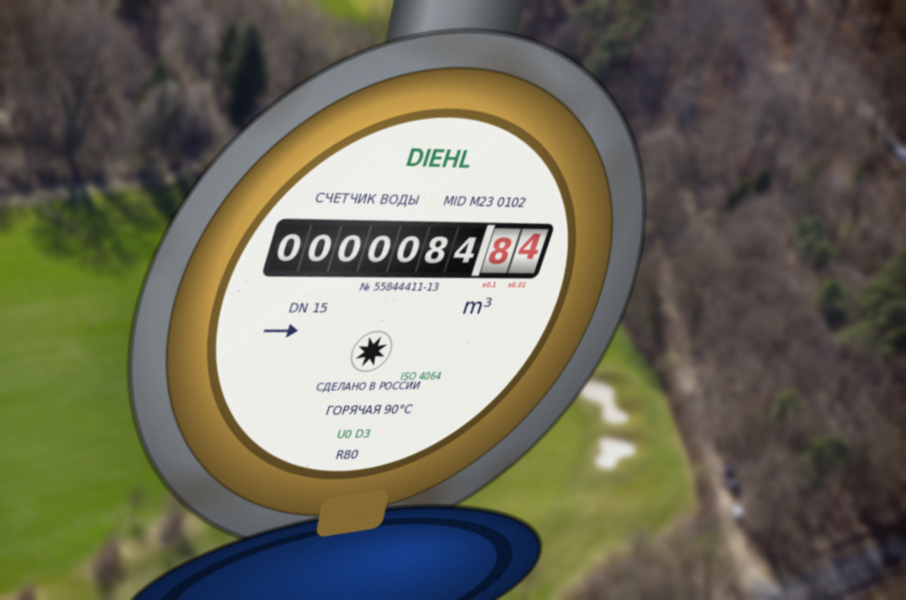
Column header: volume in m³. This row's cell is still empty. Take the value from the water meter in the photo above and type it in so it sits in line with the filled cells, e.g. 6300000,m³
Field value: 84.84,m³
